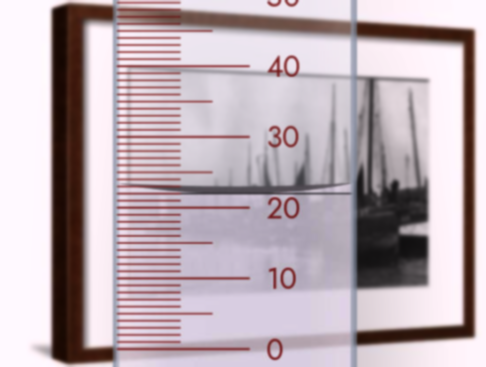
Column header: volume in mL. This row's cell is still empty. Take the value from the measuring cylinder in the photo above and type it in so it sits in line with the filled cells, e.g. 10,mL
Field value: 22,mL
